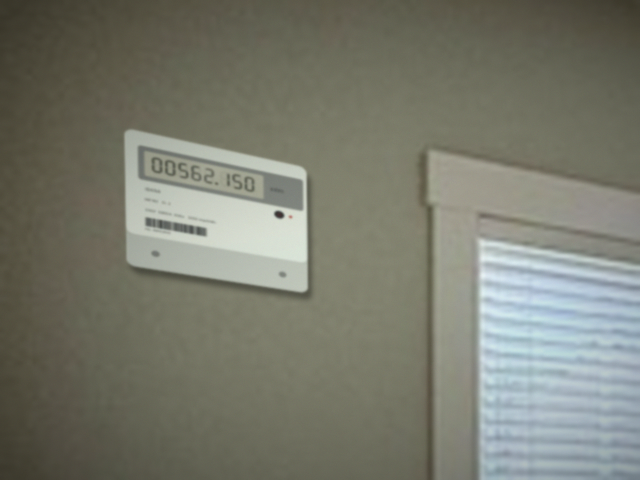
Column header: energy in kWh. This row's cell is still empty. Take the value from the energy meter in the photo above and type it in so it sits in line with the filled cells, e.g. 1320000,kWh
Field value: 562.150,kWh
